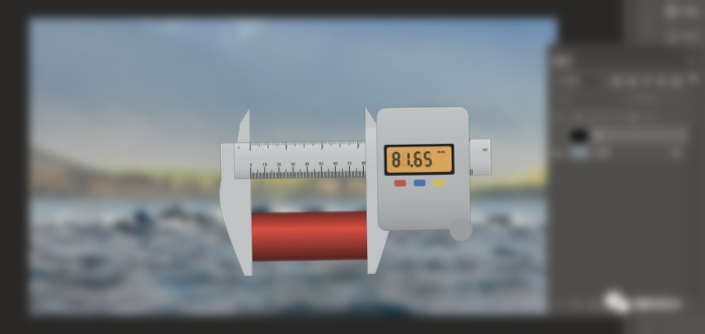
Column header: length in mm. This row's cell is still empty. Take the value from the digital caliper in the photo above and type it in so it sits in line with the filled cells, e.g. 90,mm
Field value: 81.65,mm
